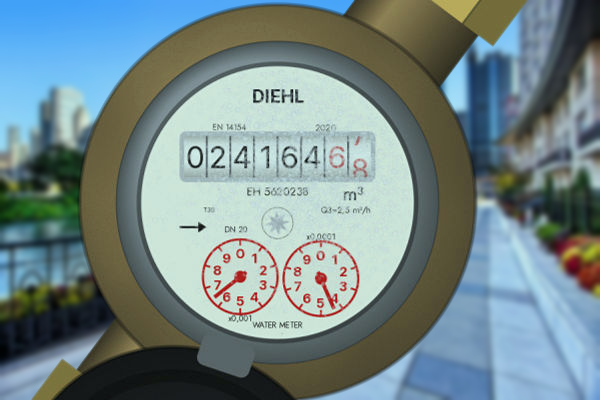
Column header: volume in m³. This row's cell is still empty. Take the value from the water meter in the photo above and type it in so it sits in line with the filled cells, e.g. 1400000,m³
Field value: 24164.6764,m³
